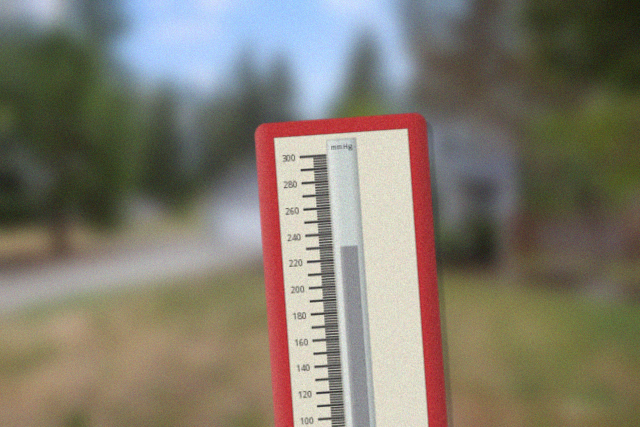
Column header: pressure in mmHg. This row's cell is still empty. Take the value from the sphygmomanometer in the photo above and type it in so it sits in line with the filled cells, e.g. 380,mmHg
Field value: 230,mmHg
